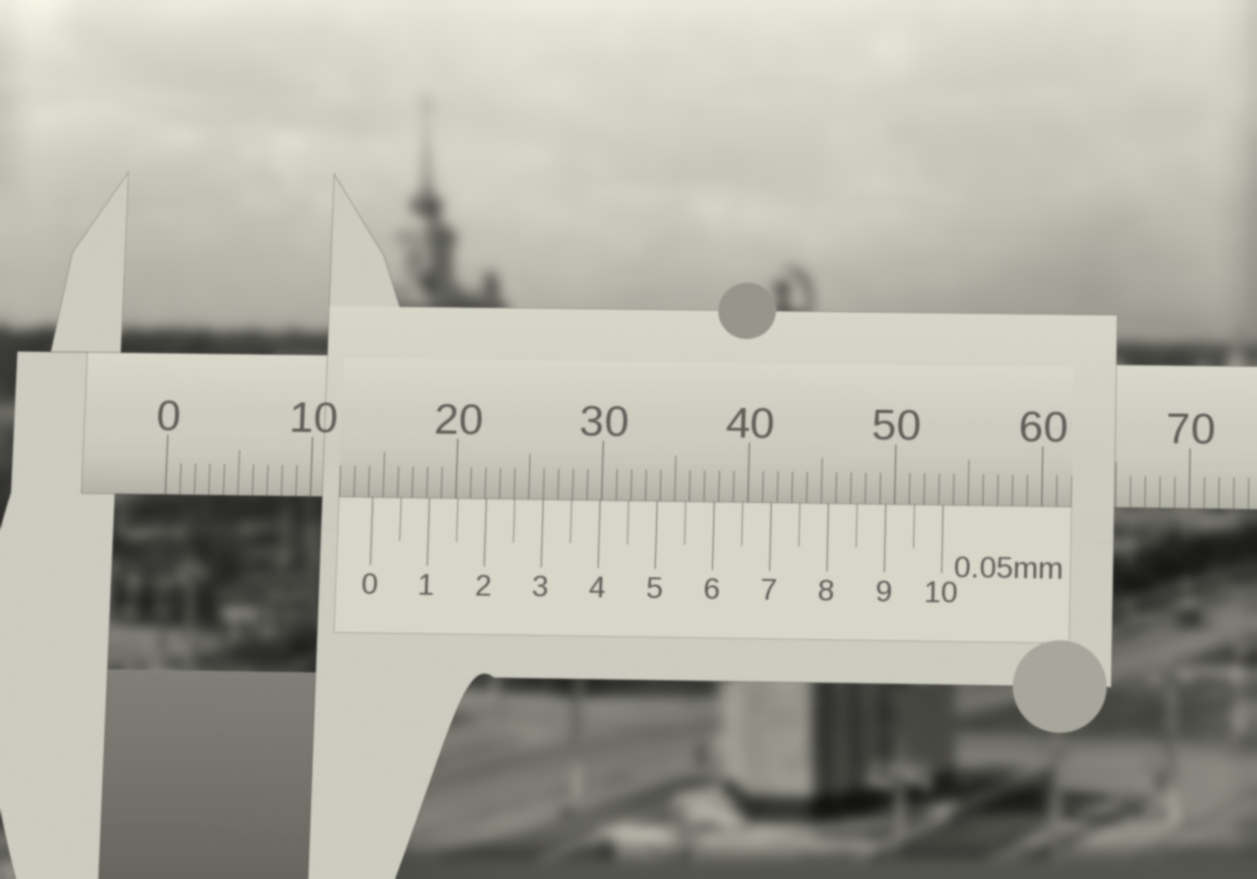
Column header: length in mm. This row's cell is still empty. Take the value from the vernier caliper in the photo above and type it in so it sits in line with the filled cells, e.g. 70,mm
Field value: 14.3,mm
